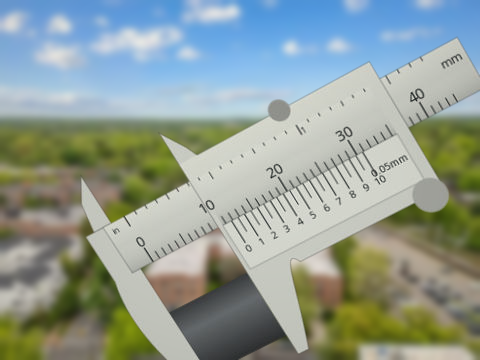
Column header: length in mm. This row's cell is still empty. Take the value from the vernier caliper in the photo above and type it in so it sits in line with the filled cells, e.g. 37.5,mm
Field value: 11.8,mm
